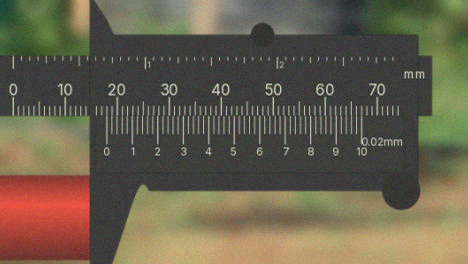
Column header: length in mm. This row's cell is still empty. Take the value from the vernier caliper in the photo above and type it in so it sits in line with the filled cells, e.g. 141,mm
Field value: 18.0,mm
